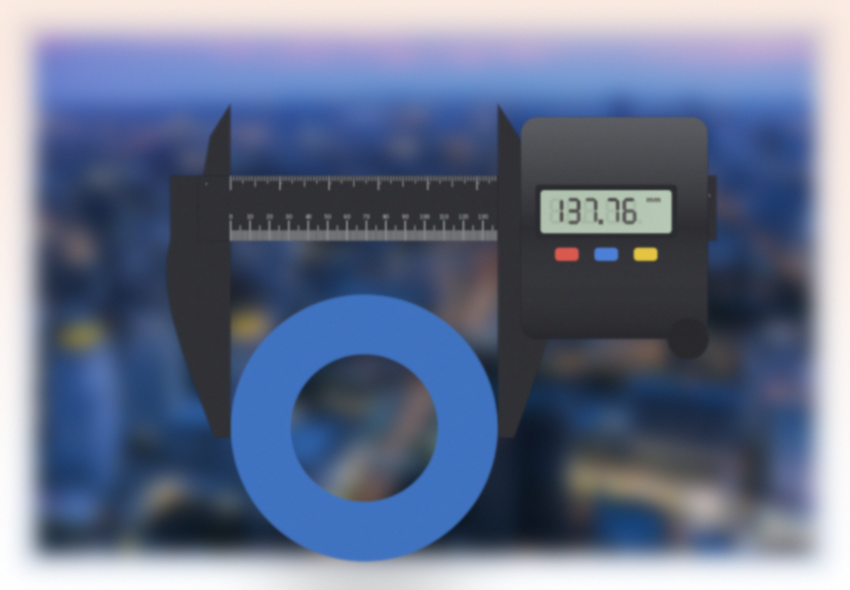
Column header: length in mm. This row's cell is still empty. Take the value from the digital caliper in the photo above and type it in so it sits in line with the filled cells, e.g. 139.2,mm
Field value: 137.76,mm
